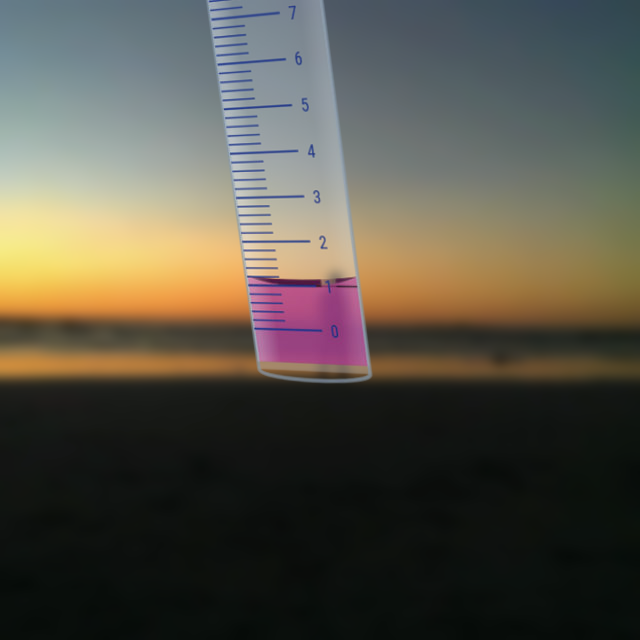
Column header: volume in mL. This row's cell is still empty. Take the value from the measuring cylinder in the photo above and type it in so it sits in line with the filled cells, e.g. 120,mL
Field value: 1,mL
